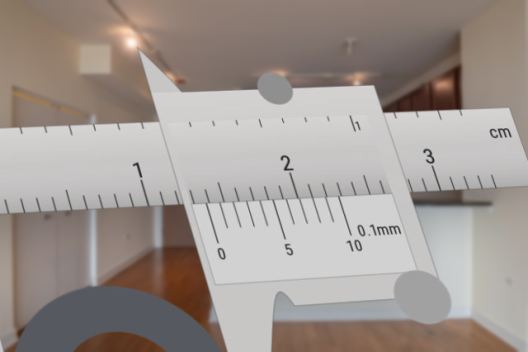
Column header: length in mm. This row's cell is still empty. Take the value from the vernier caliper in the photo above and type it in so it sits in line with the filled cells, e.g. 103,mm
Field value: 13.8,mm
